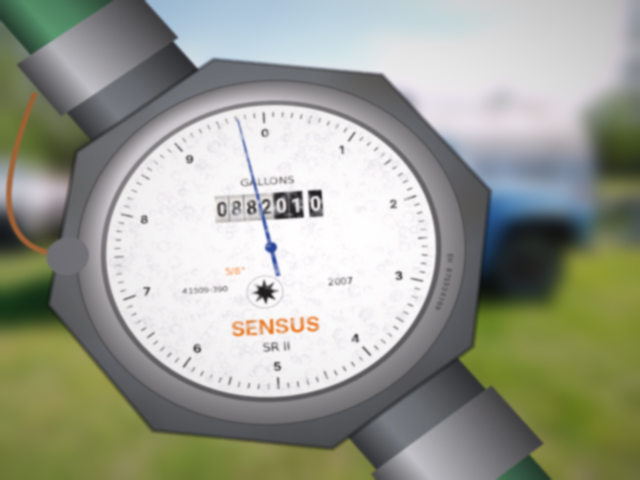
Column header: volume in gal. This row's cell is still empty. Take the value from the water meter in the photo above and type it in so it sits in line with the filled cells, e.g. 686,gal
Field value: 882009.7,gal
